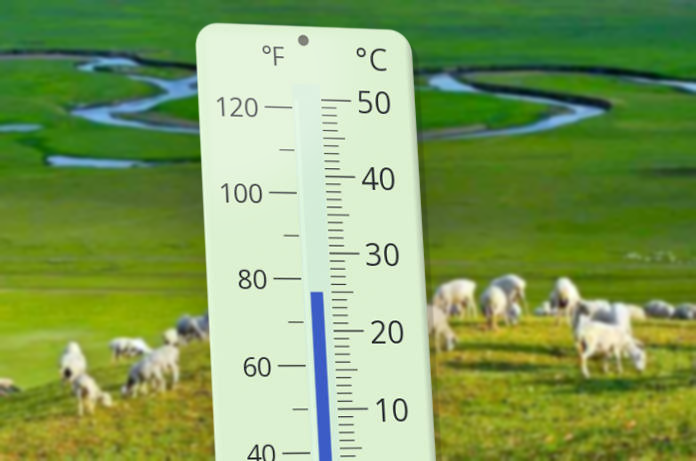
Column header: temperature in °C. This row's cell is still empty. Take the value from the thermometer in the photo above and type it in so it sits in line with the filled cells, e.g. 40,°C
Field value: 25,°C
